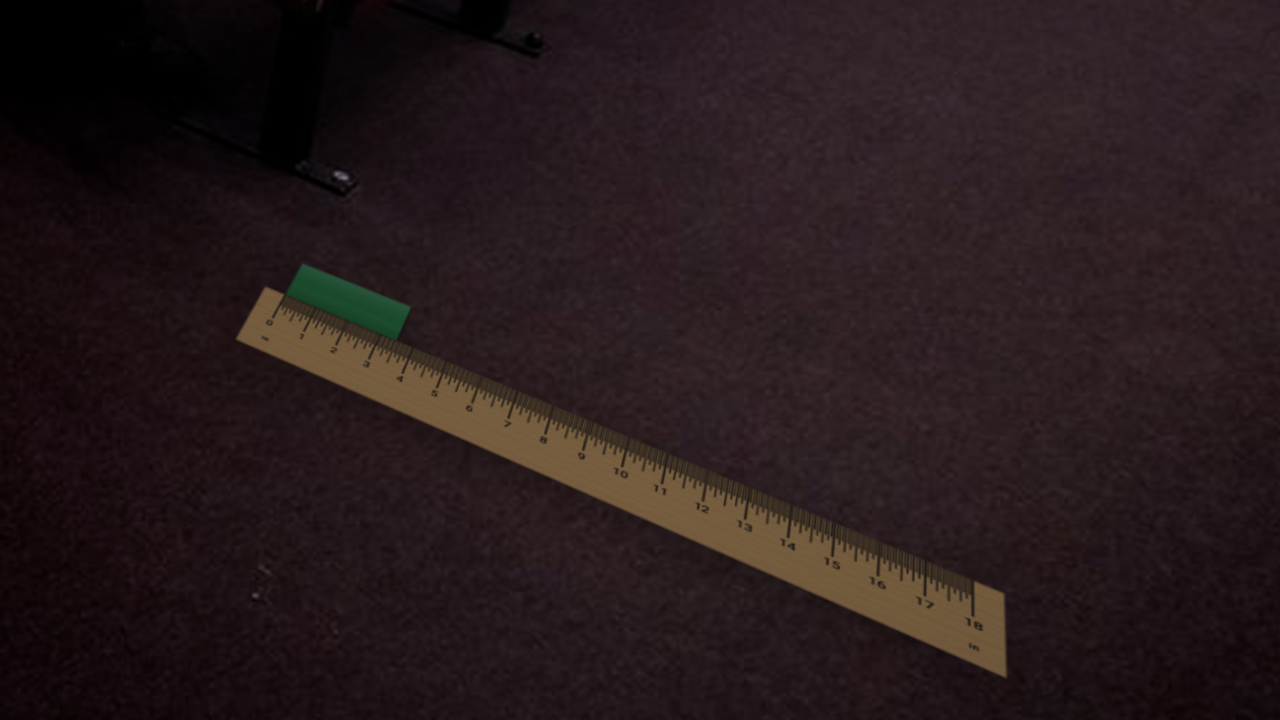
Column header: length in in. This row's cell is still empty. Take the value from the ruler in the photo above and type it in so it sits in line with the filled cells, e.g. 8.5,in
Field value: 3.5,in
